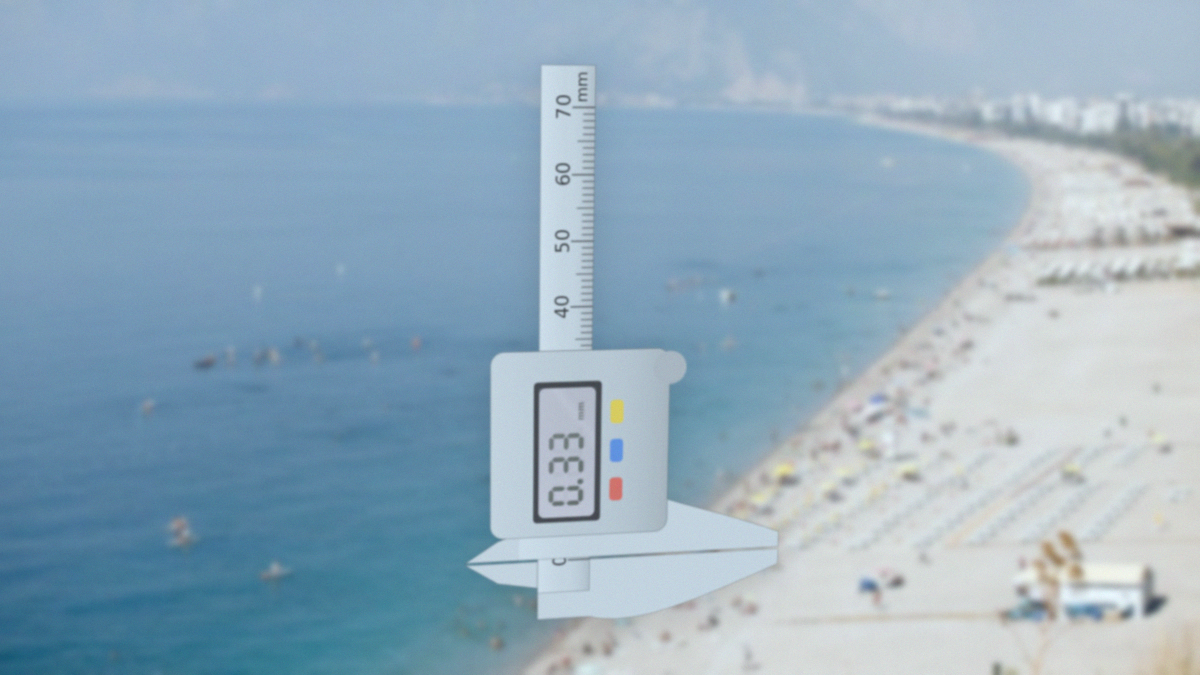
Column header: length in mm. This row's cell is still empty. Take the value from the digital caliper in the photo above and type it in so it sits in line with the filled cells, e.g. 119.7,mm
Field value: 0.33,mm
